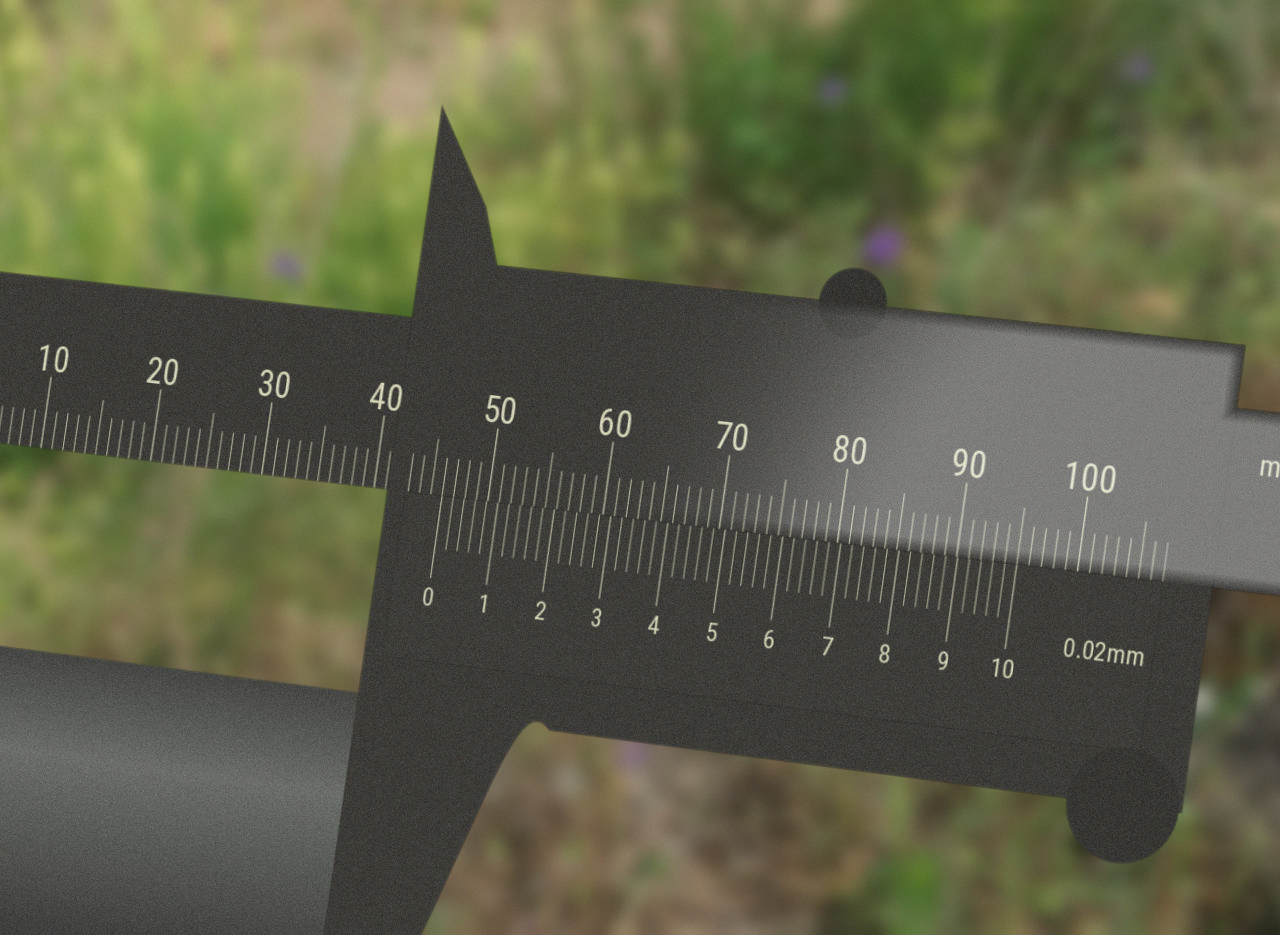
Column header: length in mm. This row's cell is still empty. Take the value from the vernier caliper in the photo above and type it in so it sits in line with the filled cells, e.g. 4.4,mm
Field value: 46.0,mm
